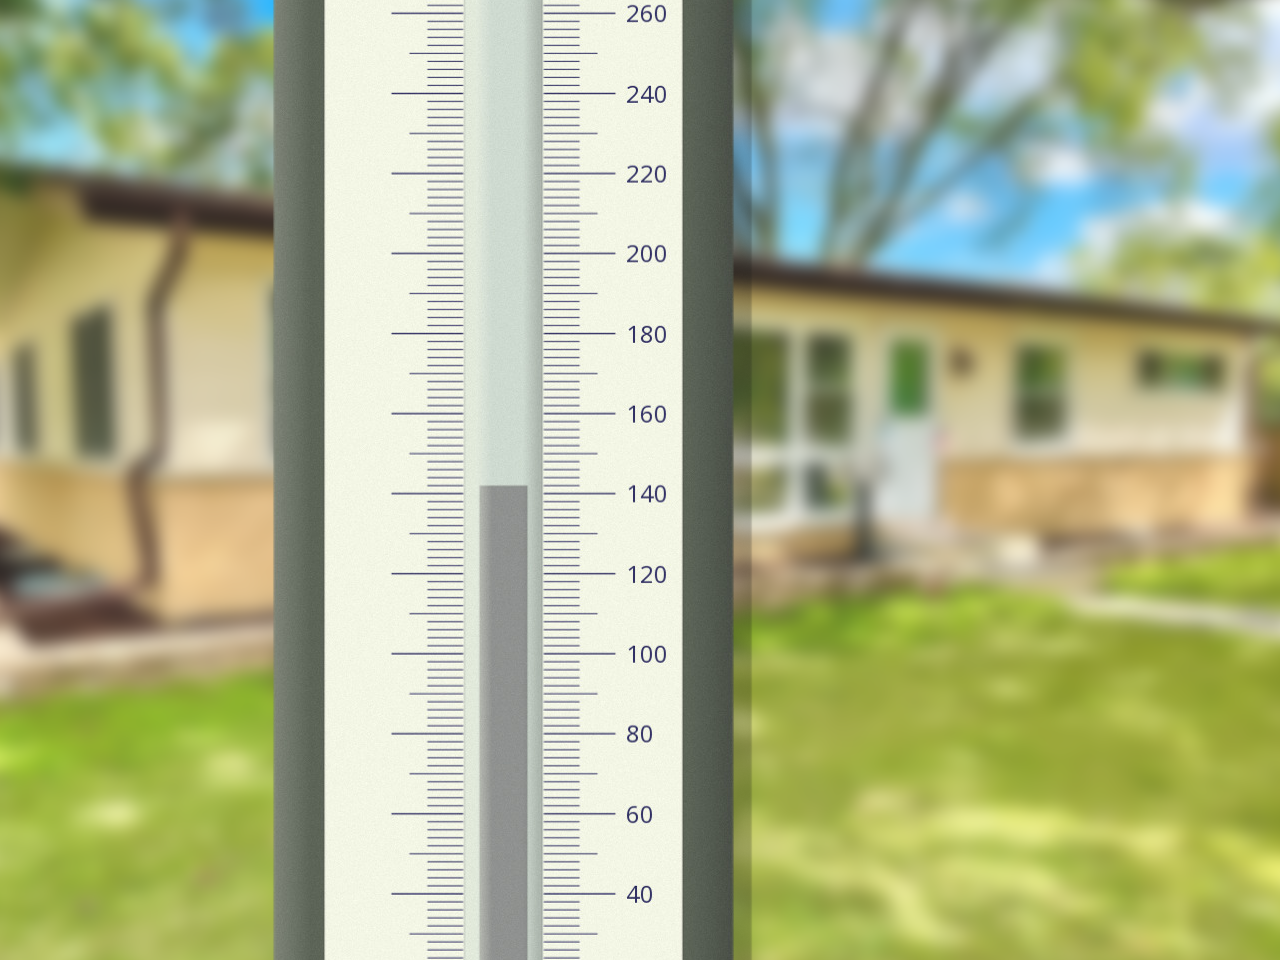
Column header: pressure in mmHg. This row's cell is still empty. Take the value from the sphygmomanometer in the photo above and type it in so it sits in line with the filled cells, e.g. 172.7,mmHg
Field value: 142,mmHg
